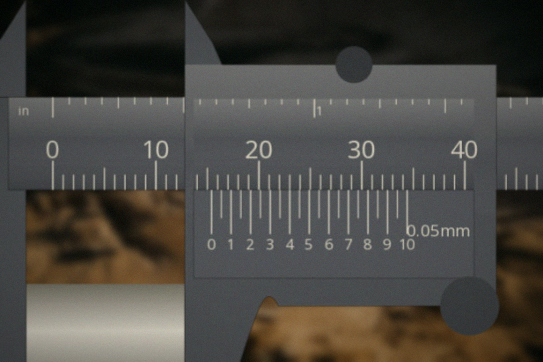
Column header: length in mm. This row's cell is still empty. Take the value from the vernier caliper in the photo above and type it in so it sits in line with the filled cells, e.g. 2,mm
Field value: 15.4,mm
